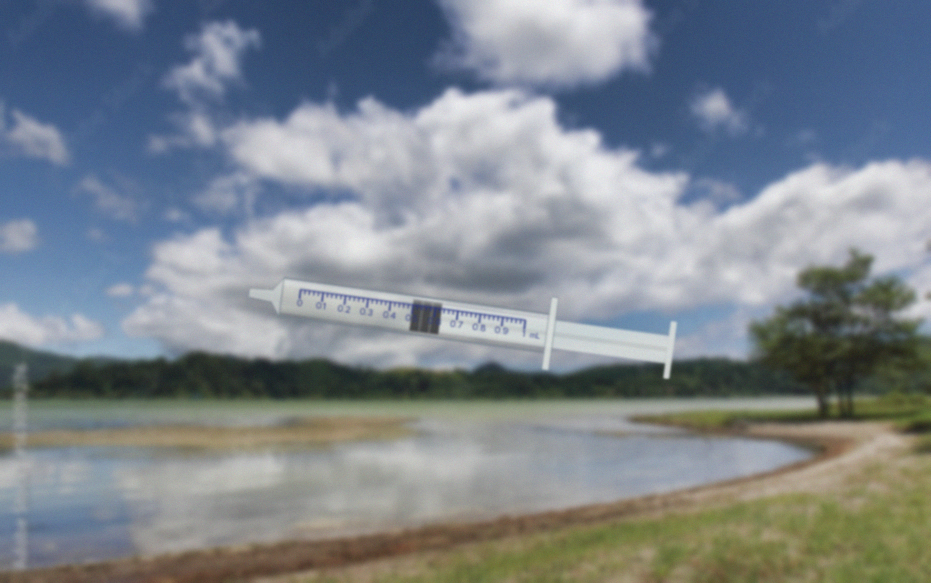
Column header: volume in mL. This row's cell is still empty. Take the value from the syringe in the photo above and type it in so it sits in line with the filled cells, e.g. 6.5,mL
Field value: 0.5,mL
